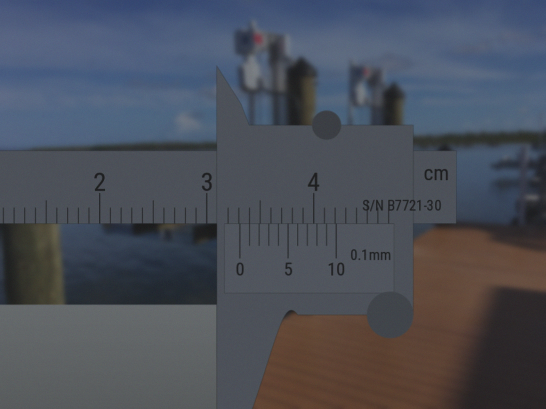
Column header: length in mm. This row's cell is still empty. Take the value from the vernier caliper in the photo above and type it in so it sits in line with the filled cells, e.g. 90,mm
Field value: 33.1,mm
